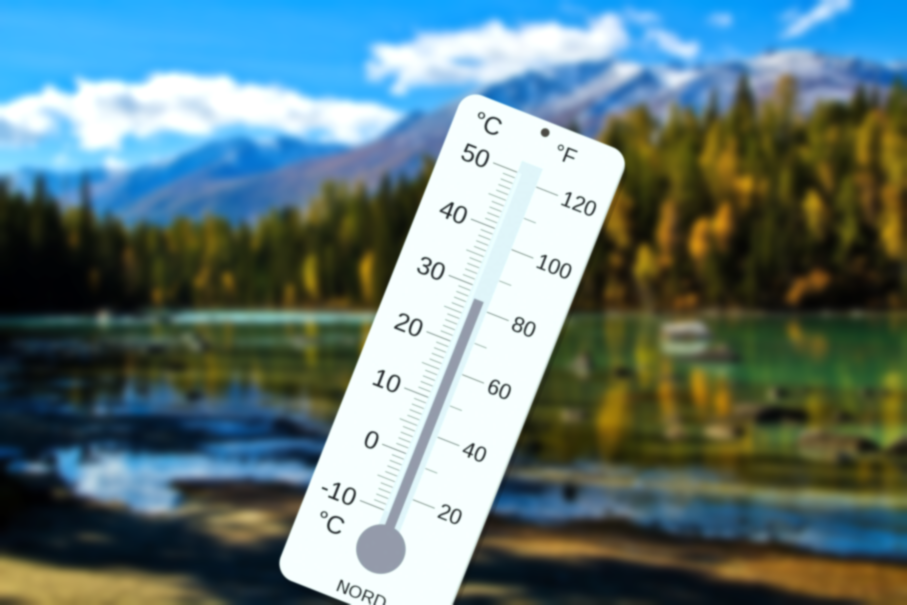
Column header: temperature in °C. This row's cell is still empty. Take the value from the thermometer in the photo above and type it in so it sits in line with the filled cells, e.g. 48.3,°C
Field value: 28,°C
